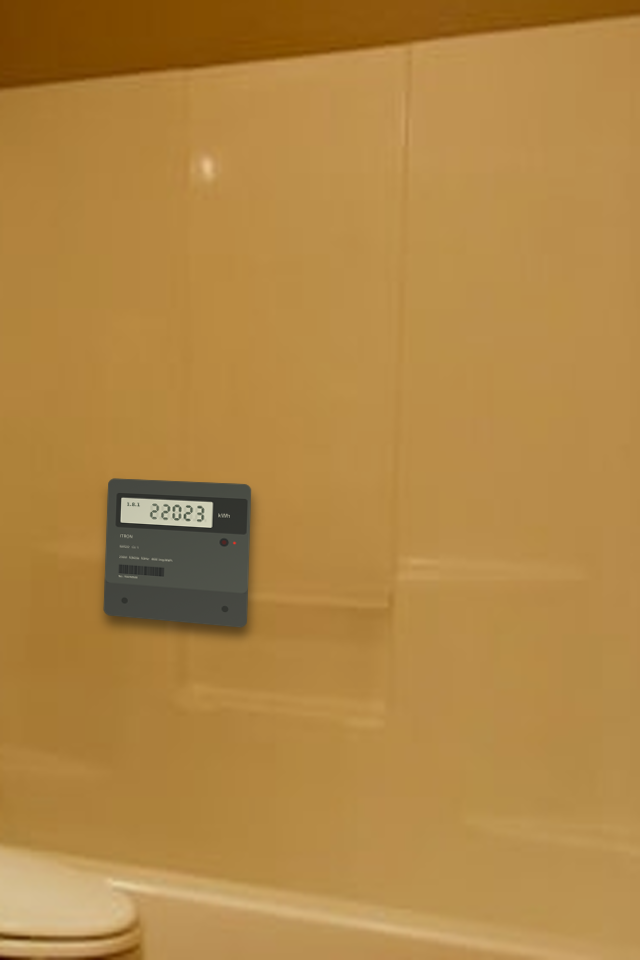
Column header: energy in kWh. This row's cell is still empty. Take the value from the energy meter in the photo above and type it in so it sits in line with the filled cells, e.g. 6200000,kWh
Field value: 22023,kWh
